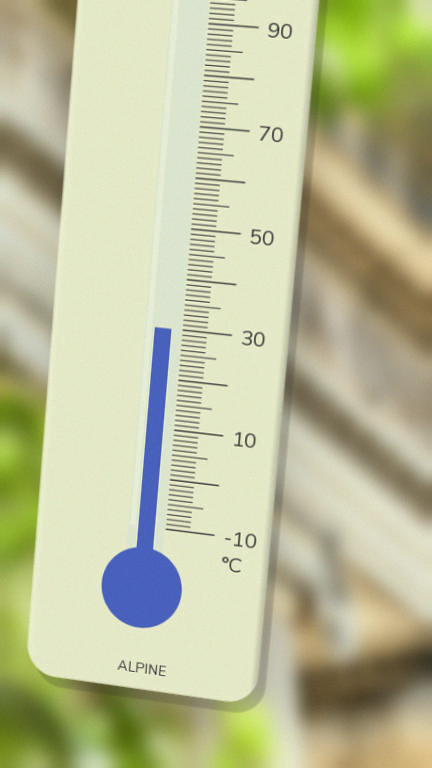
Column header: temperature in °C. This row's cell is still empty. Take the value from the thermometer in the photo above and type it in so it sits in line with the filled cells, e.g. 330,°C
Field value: 30,°C
